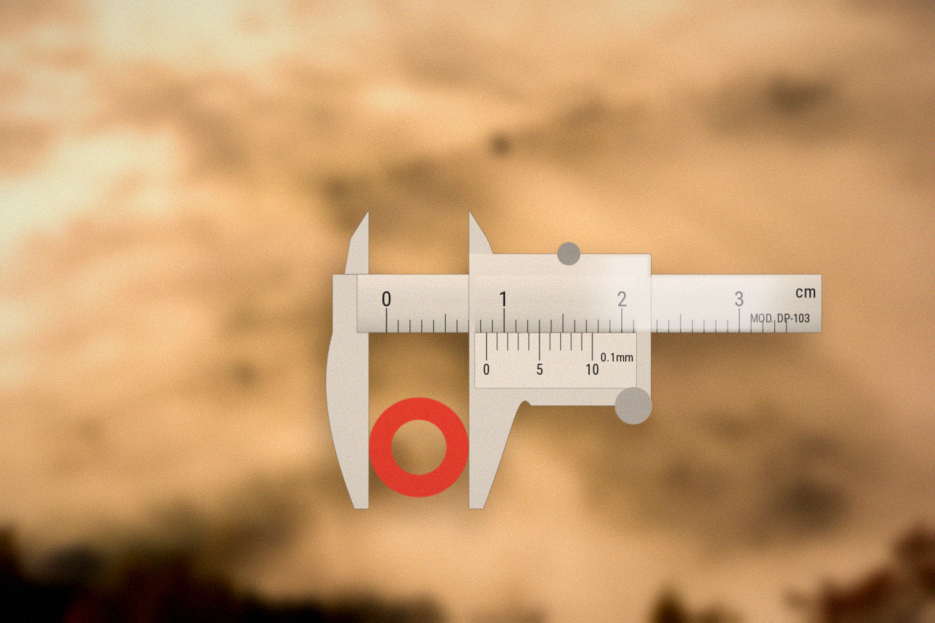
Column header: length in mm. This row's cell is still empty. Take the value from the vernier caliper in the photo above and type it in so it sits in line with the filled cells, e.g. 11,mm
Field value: 8.5,mm
